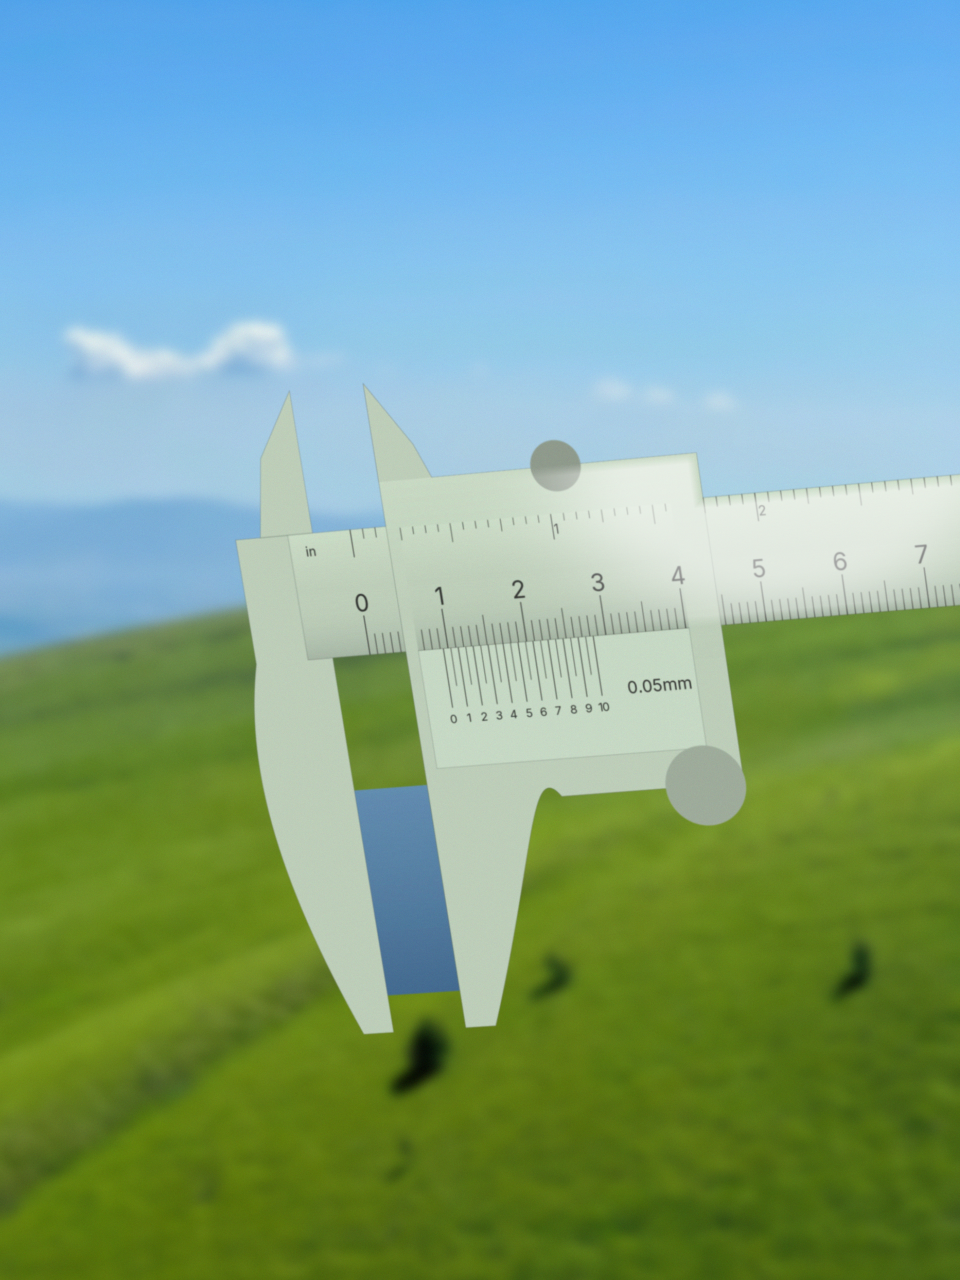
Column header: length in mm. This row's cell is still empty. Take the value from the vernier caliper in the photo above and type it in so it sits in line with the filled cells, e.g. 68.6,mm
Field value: 9.4,mm
